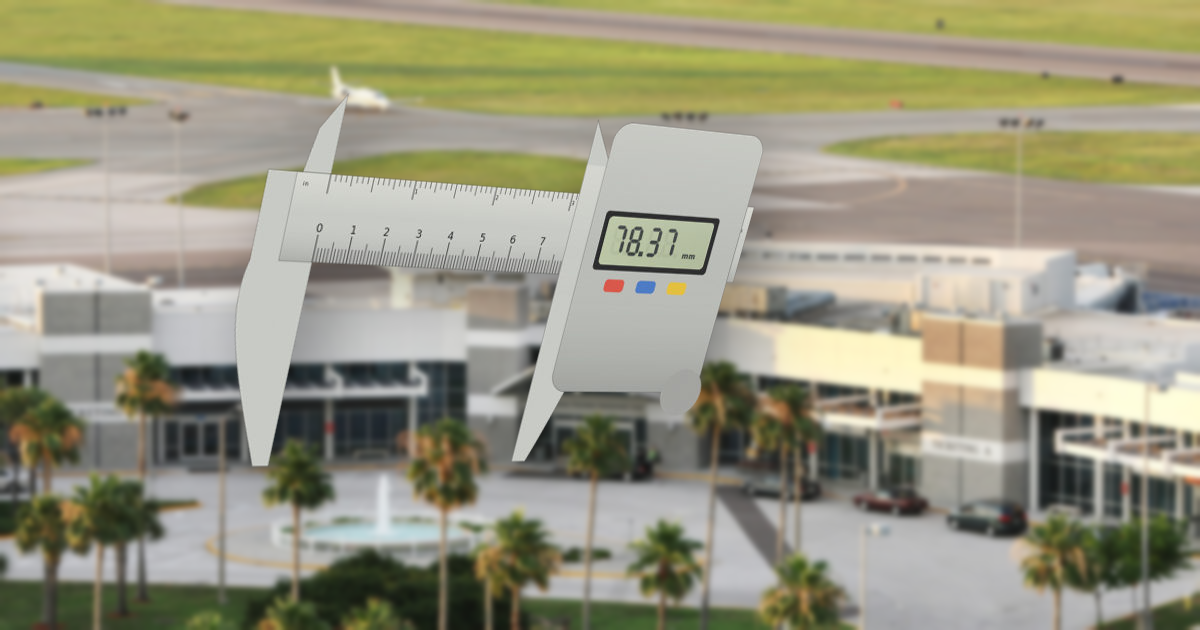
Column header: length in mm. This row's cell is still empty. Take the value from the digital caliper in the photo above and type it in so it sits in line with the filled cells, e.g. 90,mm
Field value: 78.37,mm
